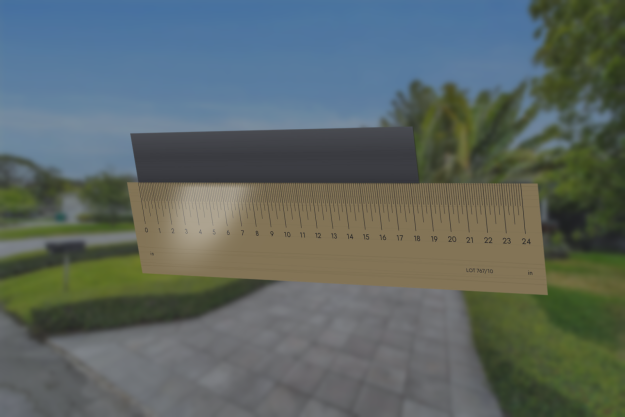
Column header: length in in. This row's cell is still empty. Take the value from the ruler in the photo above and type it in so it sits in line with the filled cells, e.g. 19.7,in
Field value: 18.5,in
